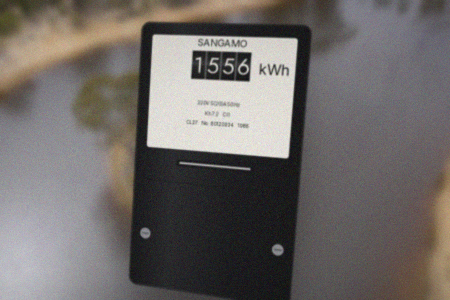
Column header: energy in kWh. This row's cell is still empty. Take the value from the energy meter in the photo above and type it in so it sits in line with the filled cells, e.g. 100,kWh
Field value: 1556,kWh
